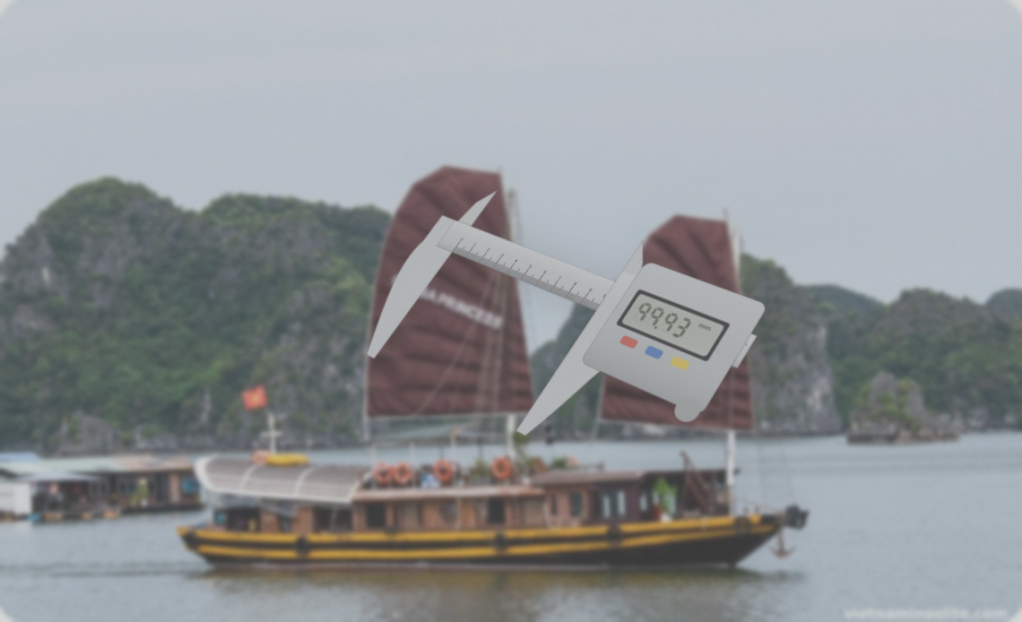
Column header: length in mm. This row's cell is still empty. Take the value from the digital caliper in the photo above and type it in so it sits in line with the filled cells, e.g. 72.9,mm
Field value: 99.93,mm
